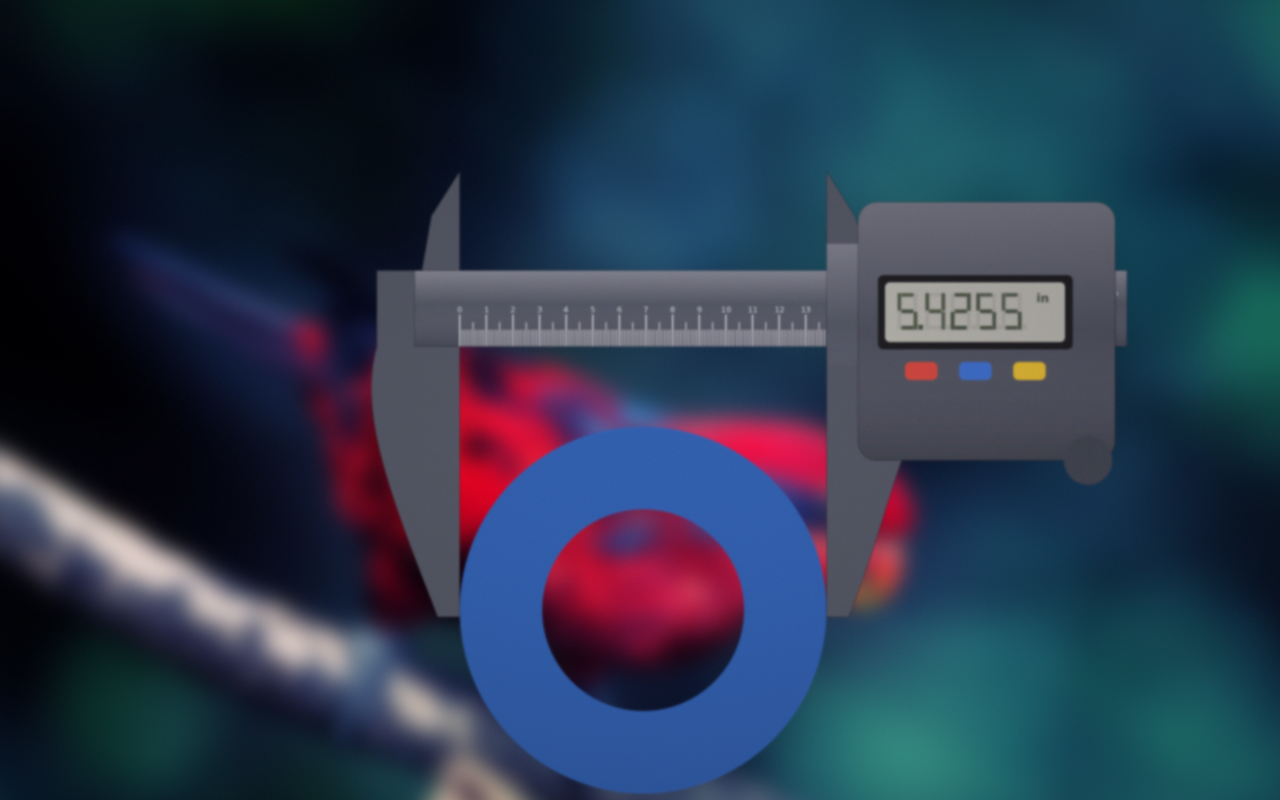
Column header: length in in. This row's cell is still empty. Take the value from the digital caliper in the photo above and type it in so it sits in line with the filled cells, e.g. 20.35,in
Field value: 5.4255,in
